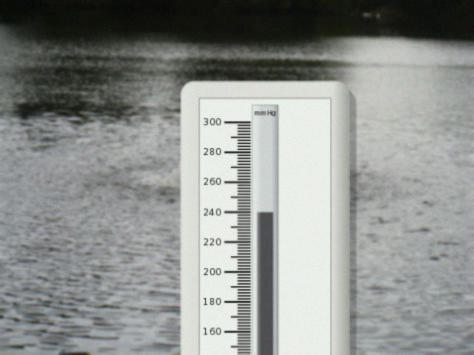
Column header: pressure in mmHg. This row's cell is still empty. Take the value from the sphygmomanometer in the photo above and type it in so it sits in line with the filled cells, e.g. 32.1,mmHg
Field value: 240,mmHg
